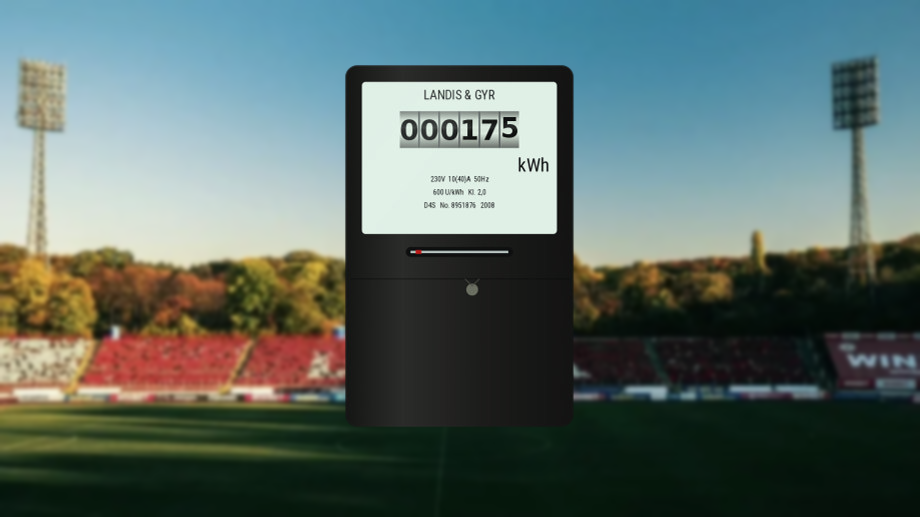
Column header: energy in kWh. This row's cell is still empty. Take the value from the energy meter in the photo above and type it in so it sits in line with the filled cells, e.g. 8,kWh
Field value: 175,kWh
